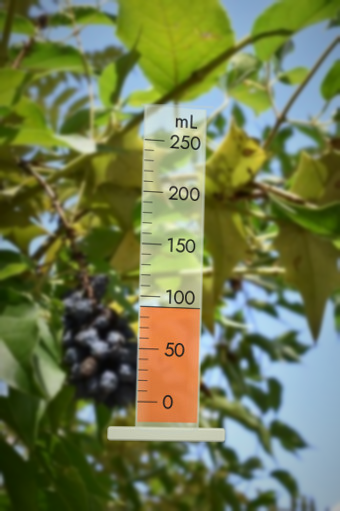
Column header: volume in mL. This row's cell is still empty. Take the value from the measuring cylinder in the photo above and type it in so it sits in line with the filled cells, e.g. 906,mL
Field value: 90,mL
